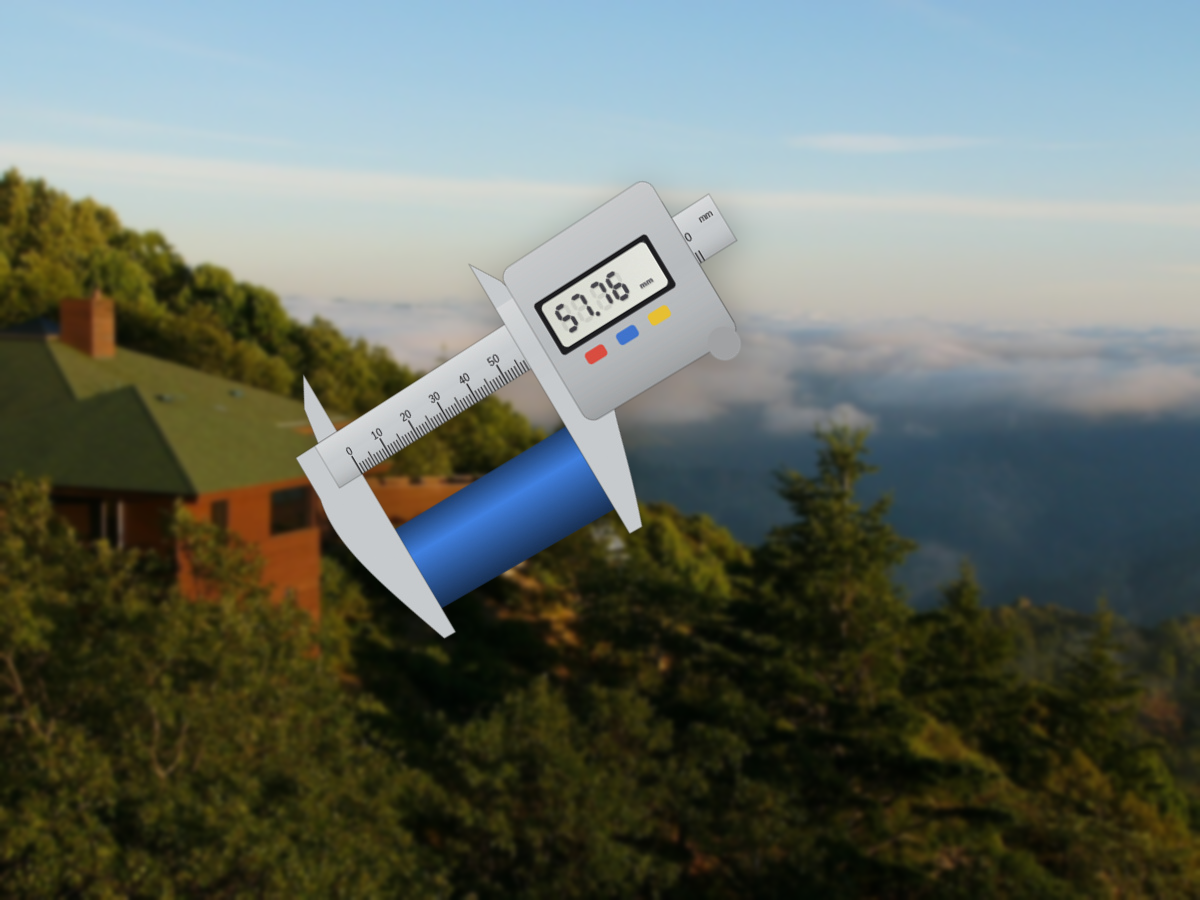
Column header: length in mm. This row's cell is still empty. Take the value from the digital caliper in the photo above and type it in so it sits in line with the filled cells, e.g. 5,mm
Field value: 57.76,mm
